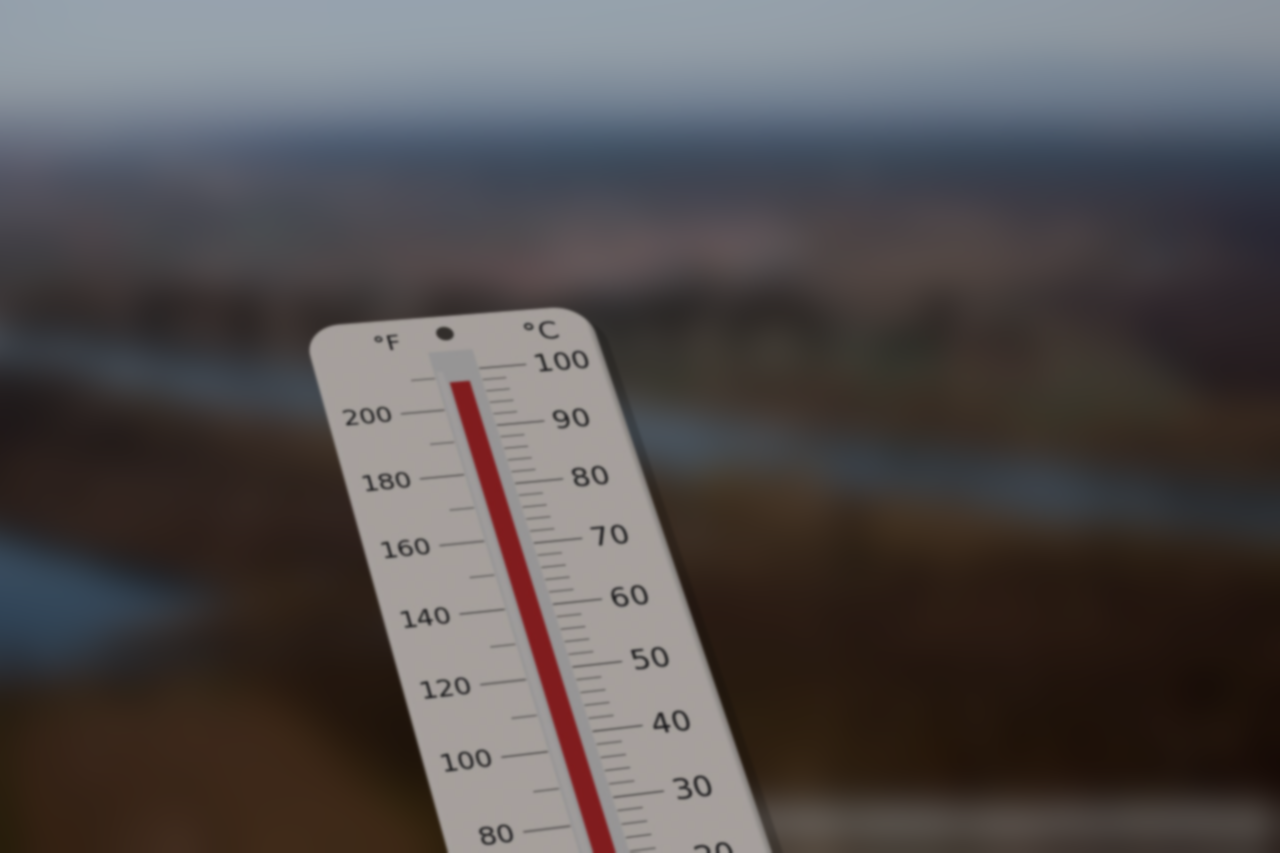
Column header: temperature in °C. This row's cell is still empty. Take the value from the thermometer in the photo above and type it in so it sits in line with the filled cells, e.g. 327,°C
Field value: 98,°C
